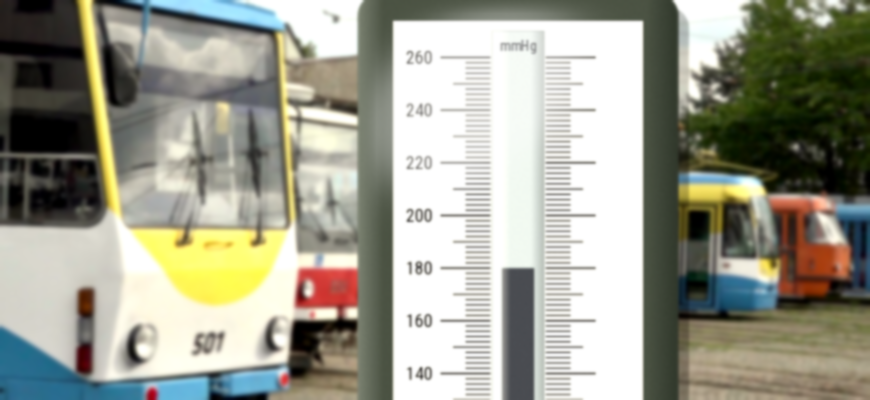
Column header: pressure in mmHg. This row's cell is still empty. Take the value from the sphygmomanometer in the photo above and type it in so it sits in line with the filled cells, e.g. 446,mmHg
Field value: 180,mmHg
